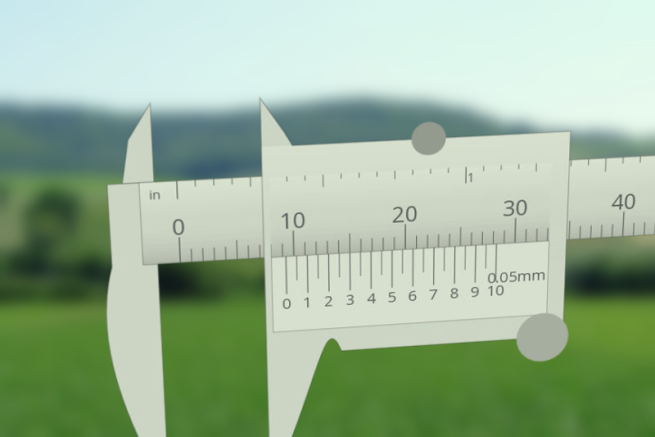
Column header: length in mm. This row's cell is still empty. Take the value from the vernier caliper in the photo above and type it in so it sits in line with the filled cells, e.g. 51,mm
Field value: 9.3,mm
